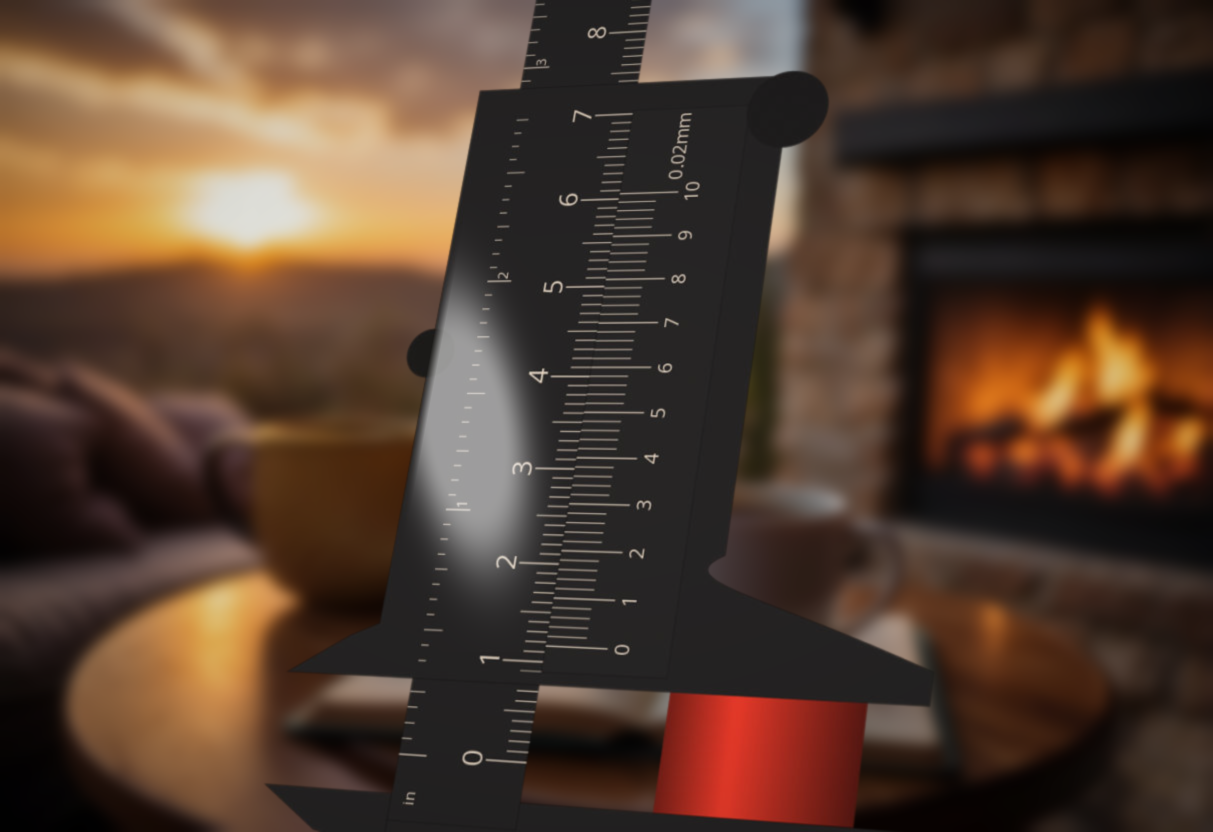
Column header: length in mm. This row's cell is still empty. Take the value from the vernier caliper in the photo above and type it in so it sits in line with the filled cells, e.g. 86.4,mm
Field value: 11.6,mm
